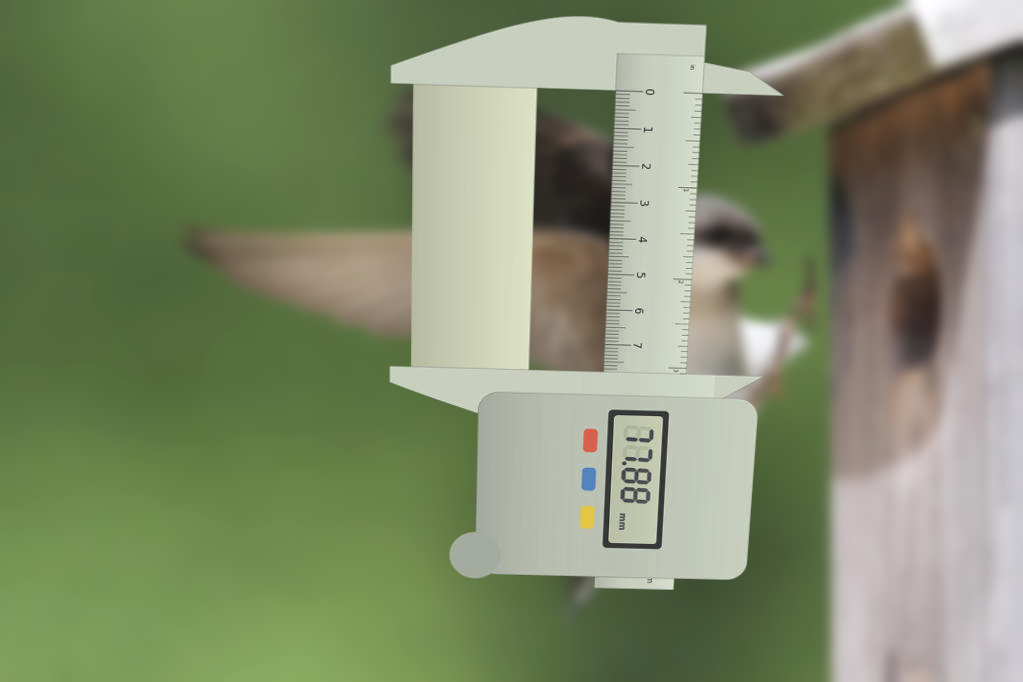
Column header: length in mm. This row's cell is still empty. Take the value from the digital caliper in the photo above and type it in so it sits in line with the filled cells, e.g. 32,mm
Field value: 77.88,mm
